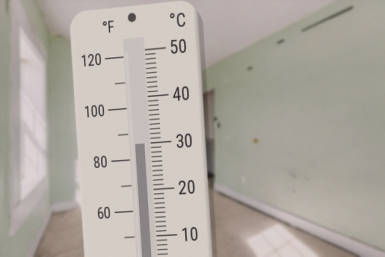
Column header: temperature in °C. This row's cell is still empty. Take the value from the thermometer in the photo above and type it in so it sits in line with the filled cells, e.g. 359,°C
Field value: 30,°C
